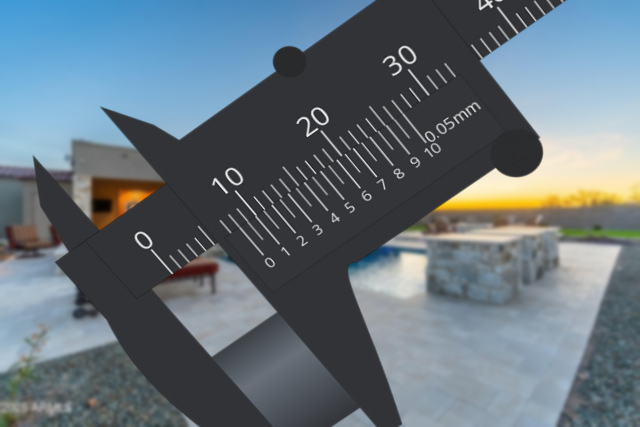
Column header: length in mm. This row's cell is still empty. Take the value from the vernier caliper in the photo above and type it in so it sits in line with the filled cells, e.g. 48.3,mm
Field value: 8.0,mm
